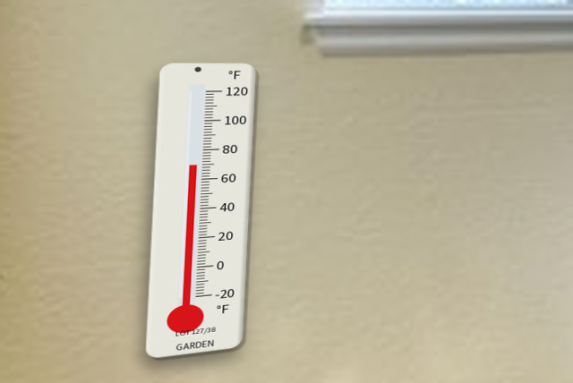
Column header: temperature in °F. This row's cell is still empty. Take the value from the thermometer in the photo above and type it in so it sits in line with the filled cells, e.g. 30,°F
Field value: 70,°F
